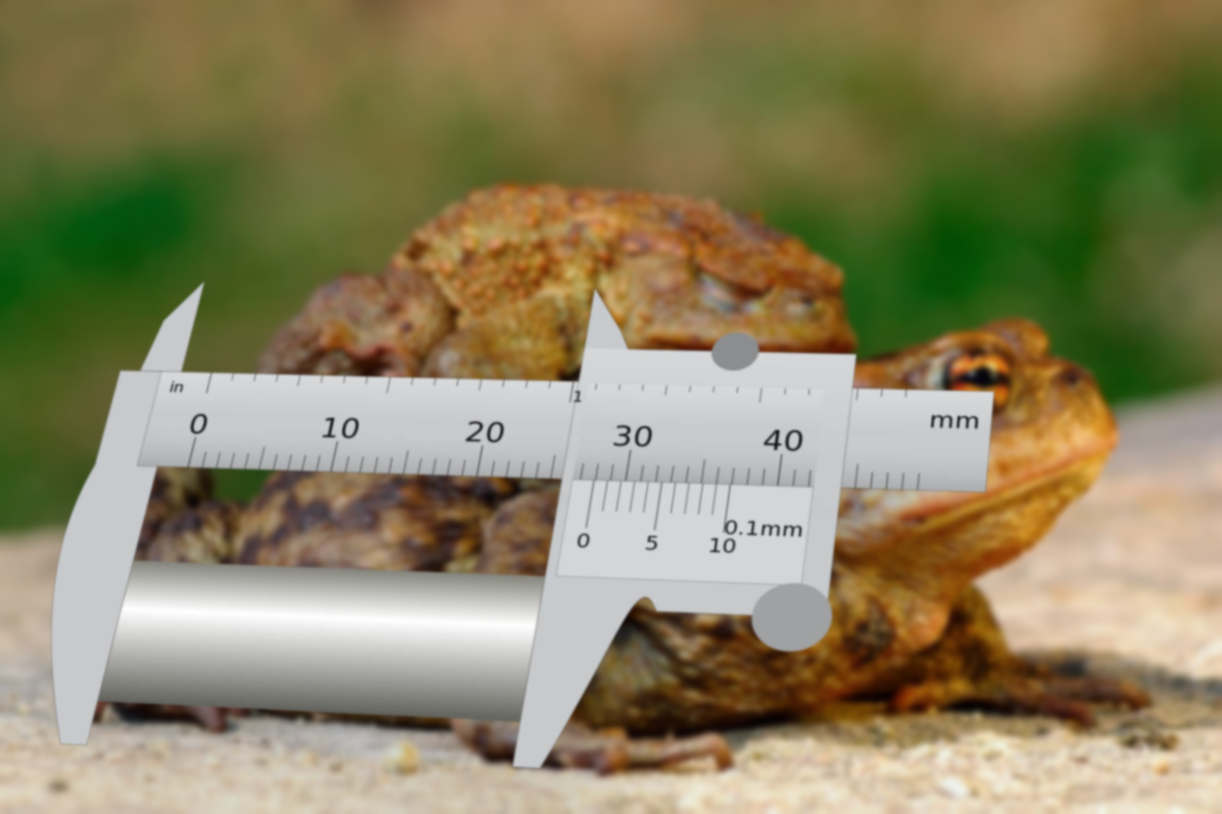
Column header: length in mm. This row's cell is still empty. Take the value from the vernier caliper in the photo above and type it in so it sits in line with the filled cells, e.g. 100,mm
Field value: 27.9,mm
